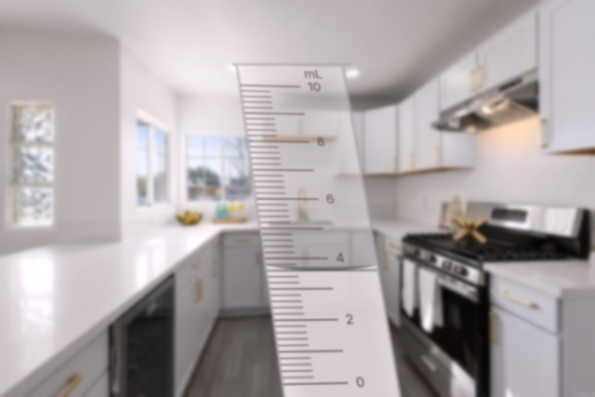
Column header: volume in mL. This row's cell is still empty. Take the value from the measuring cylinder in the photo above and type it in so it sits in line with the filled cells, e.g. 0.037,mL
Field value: 3.6,mL
